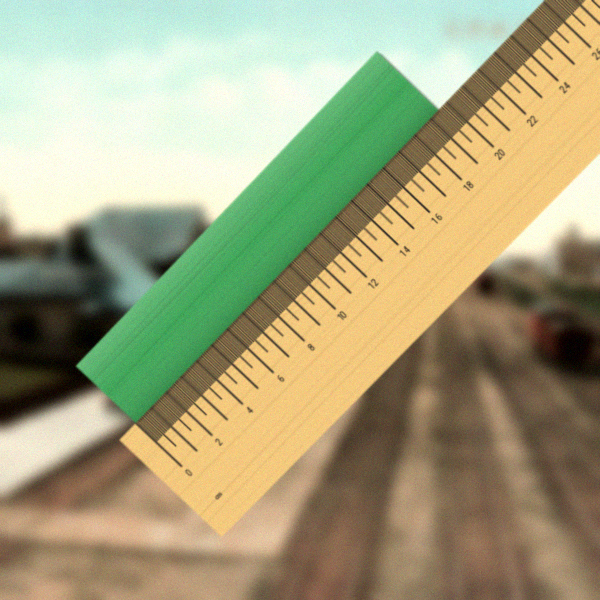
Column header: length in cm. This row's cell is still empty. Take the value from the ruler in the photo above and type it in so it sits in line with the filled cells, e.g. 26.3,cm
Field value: 19.5,cm
